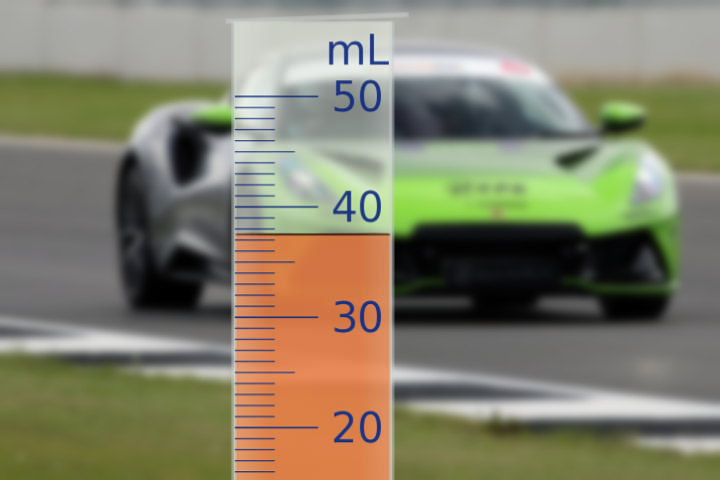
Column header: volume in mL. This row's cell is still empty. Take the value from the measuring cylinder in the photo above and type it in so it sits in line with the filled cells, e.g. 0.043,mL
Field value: 37.5,mL
